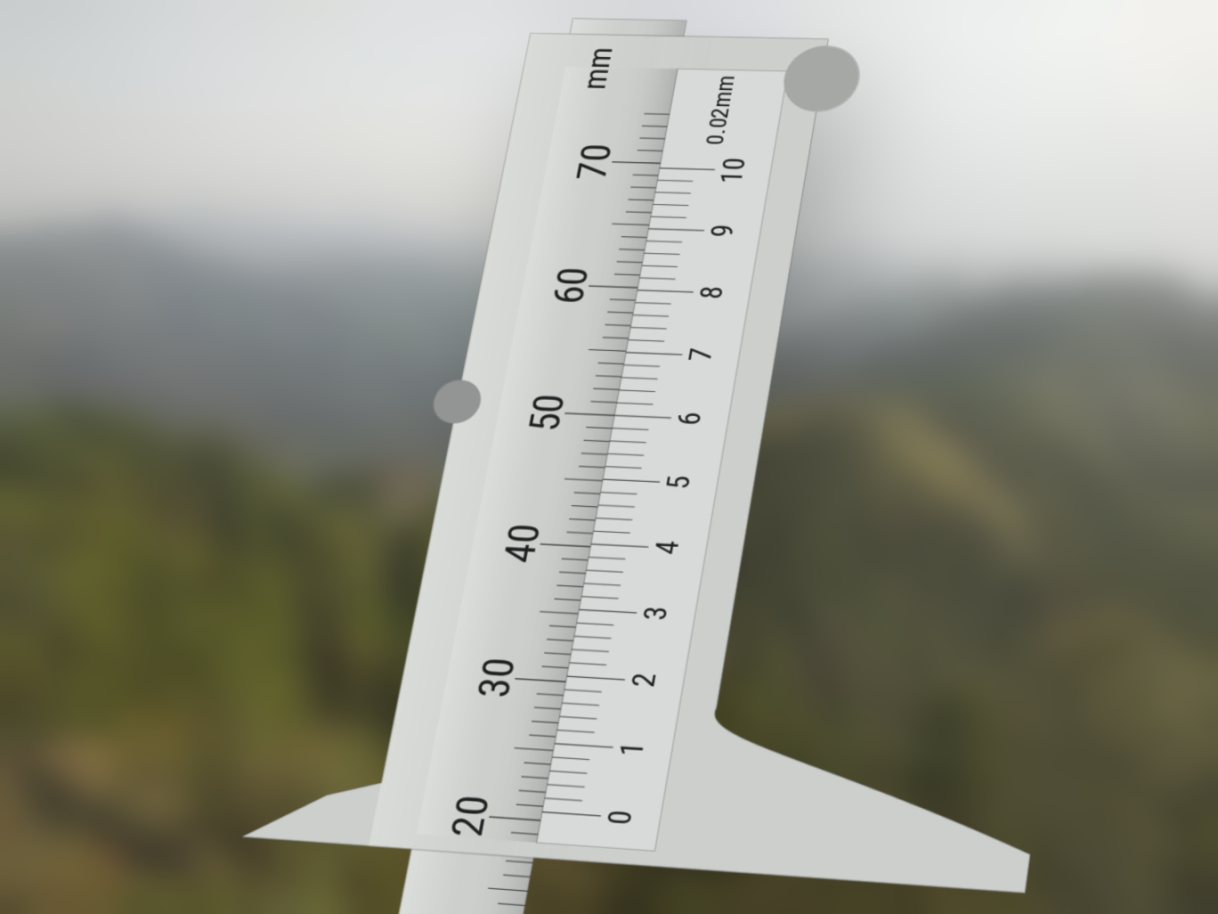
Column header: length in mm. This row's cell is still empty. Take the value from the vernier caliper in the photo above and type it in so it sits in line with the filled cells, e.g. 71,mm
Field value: 20.6,mm
